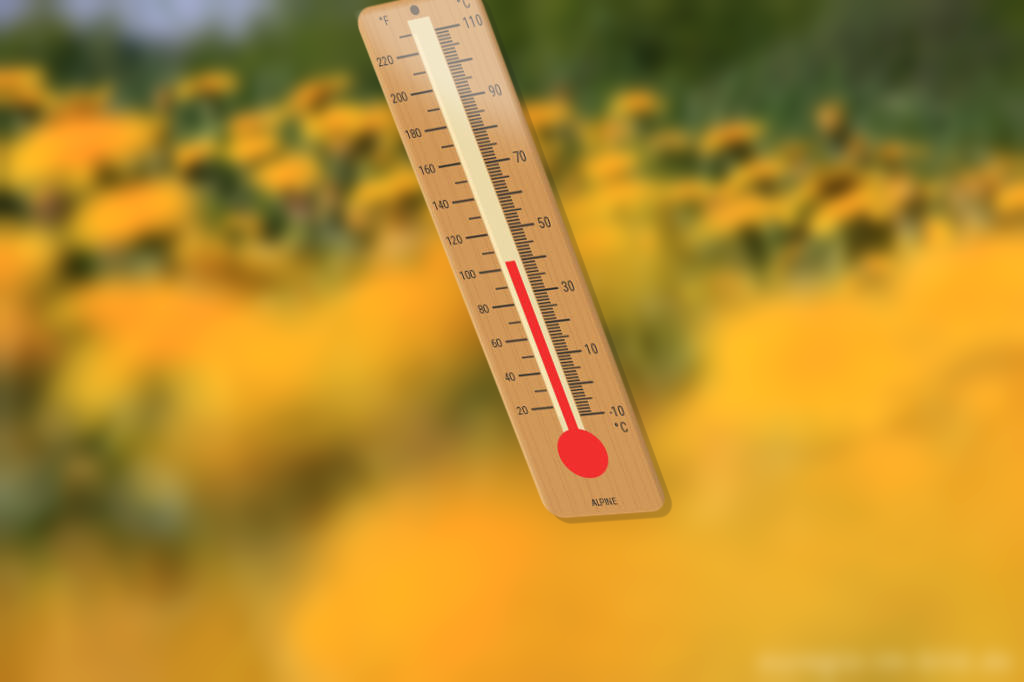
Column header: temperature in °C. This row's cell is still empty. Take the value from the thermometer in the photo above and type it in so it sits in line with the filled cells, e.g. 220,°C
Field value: 40,°C
